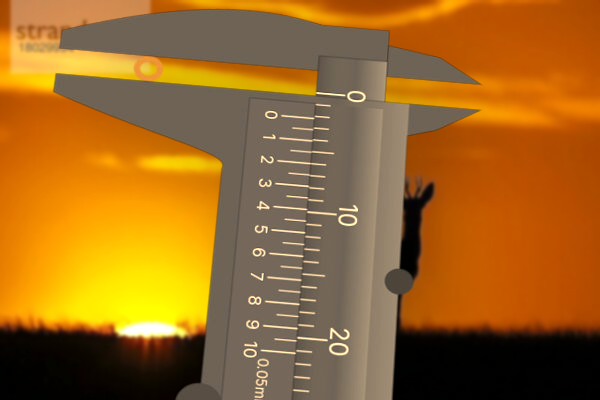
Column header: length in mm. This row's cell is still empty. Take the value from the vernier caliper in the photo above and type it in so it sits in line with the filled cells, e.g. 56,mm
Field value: 2.2,mm
